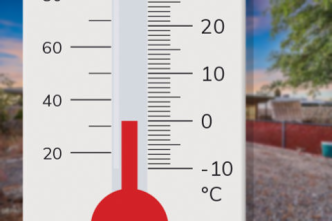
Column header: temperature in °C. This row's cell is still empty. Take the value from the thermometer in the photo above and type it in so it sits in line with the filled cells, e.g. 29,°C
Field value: 0,°C
